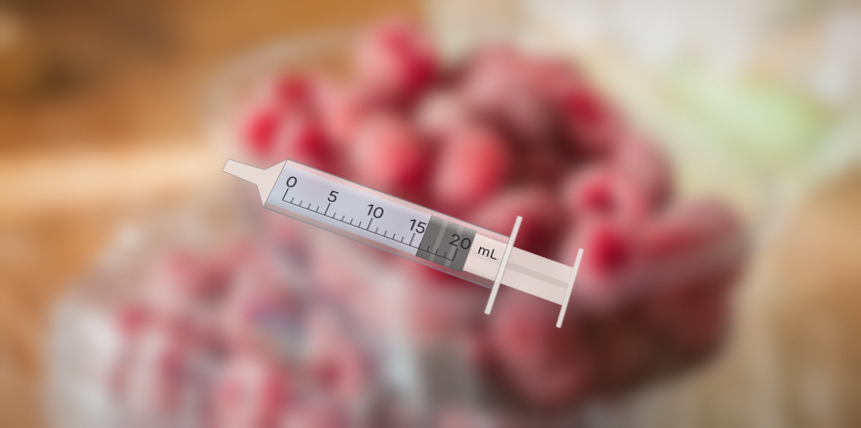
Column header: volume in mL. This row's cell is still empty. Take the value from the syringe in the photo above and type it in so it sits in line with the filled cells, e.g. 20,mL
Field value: 16,mL
